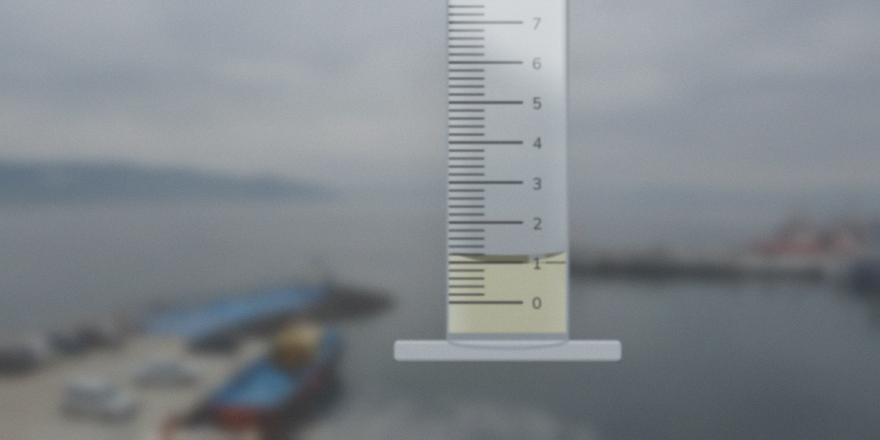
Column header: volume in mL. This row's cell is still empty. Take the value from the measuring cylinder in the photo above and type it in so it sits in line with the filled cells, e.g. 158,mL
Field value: 1,mL
